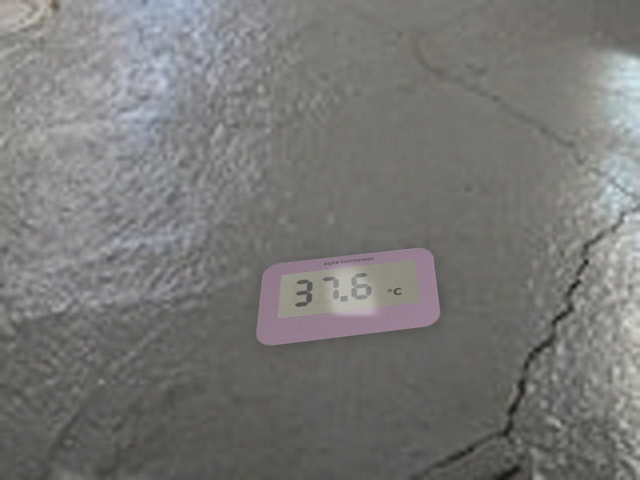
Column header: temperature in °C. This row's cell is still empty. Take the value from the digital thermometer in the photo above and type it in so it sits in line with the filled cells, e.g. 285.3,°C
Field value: 37.6,°C
